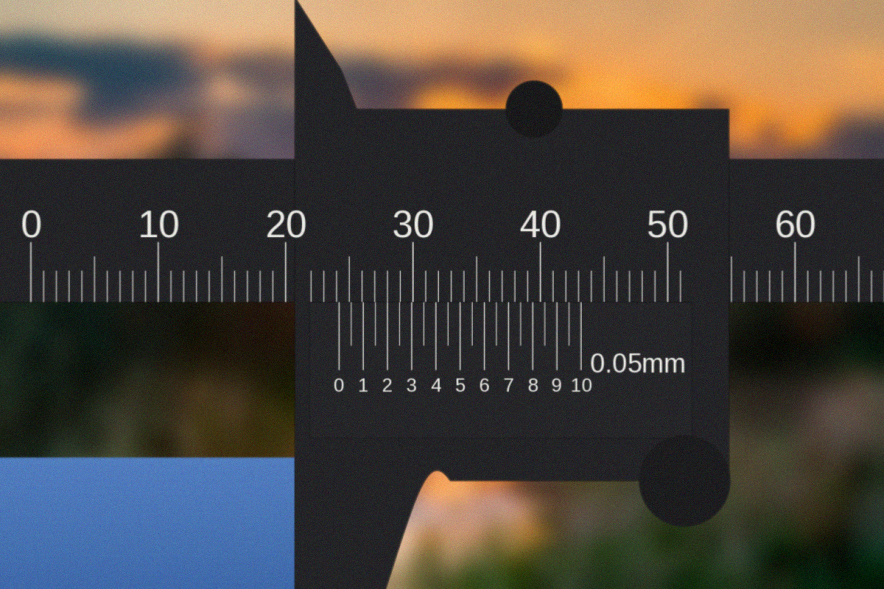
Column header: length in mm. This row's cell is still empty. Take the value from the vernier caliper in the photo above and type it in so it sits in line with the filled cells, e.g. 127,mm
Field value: 24.2,mm
